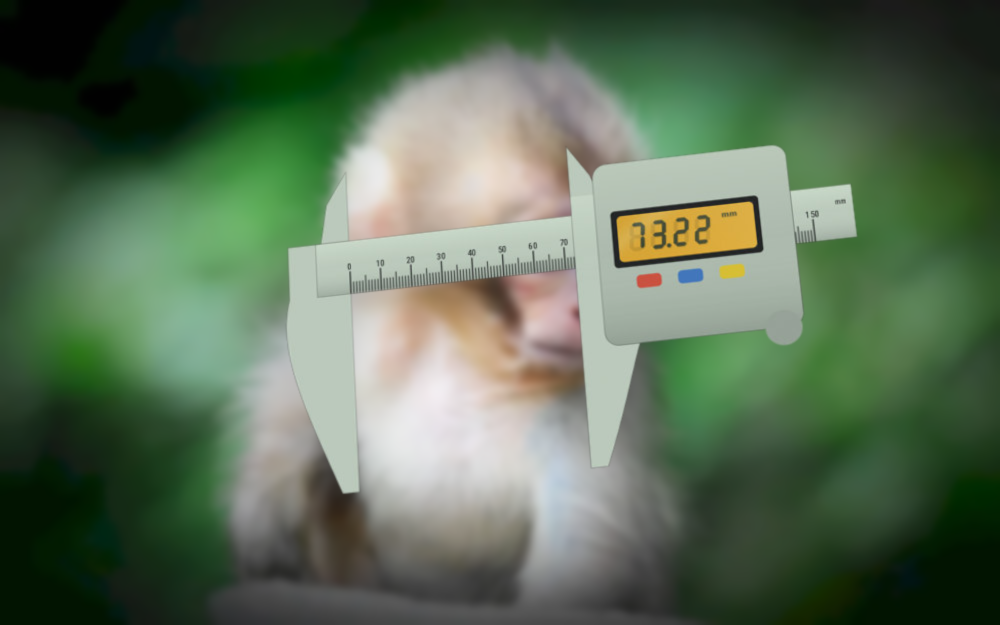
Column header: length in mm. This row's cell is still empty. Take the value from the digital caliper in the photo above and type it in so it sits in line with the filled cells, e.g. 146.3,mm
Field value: 73.22,mm
